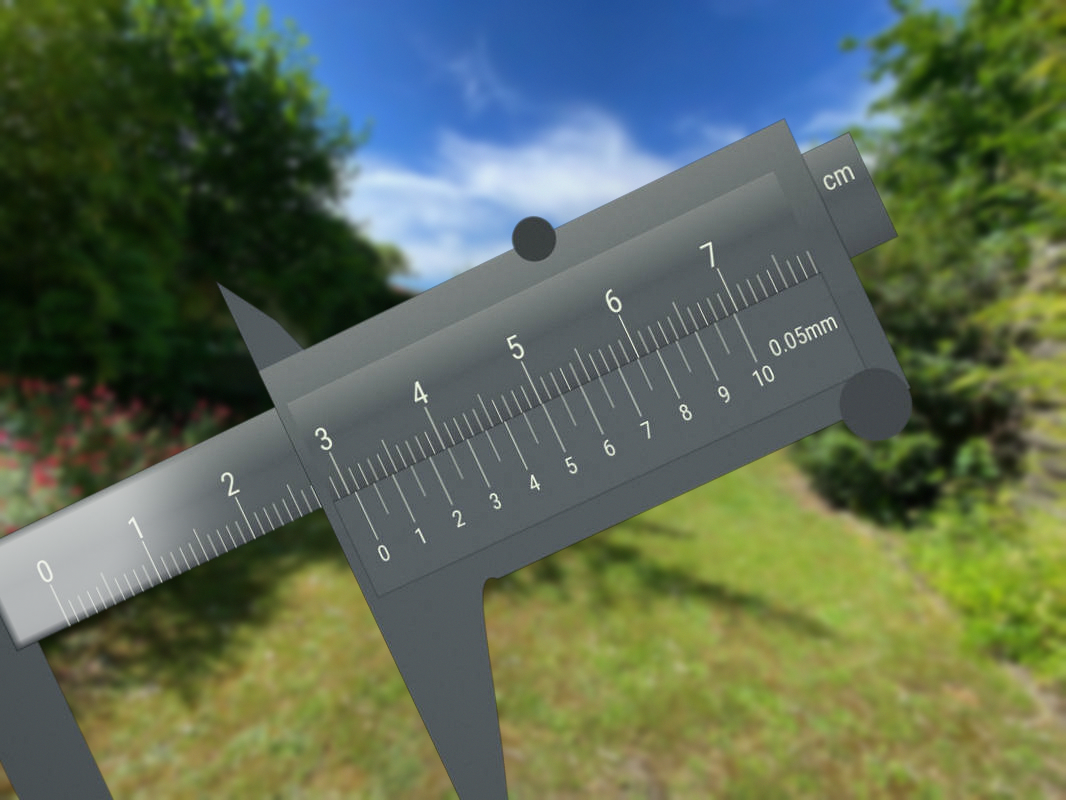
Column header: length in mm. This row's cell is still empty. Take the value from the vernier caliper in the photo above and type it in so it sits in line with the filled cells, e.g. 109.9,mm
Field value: 30.6,mm
